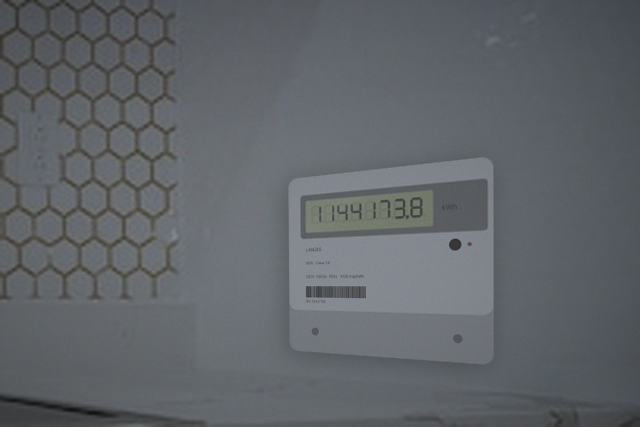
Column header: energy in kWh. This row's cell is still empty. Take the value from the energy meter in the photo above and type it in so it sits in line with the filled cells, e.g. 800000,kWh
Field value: 1144173.8,kWh
